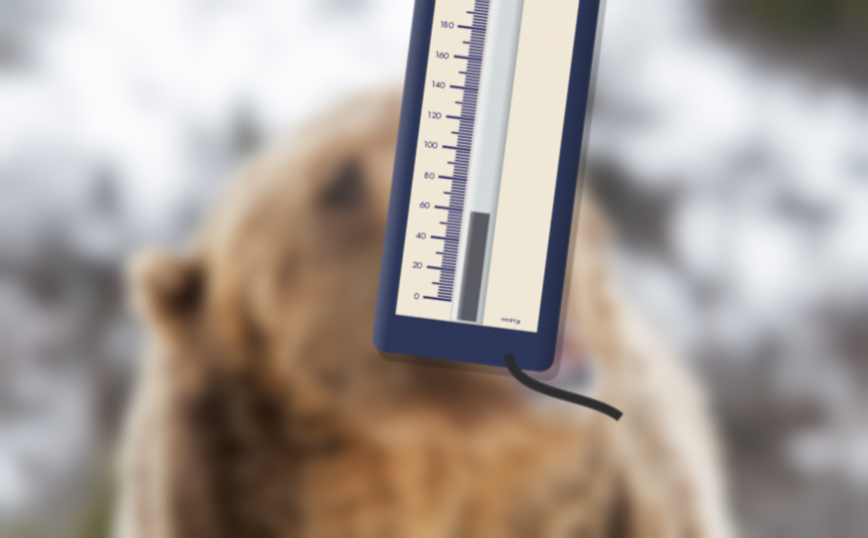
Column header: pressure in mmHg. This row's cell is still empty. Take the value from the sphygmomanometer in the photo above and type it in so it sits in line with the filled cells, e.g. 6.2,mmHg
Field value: 60,mmHg
